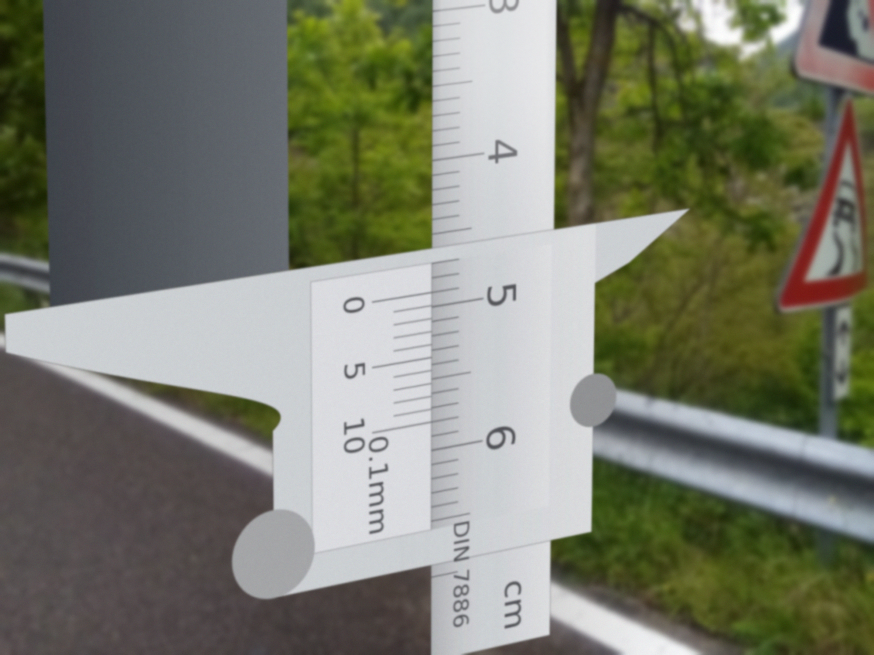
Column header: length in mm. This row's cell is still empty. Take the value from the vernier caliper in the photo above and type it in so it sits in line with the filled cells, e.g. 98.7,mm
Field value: 49.0,mm
